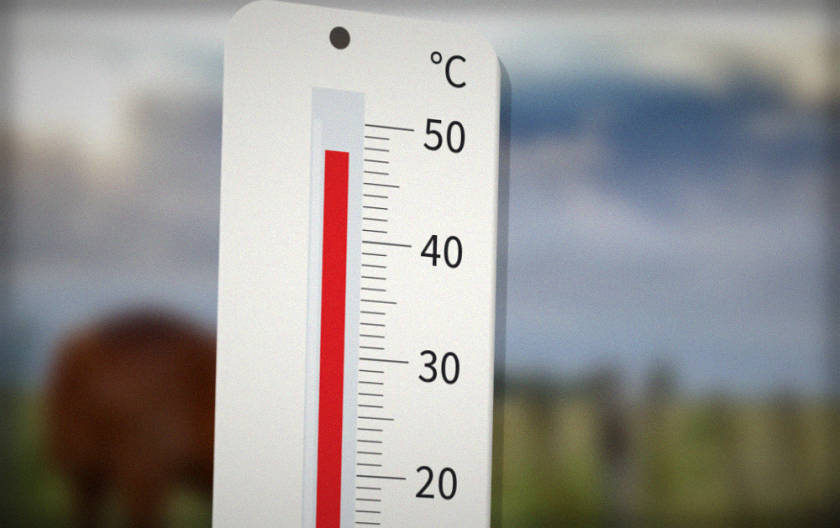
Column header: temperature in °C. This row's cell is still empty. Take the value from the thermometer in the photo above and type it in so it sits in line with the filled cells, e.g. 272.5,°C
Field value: 47.5,°C
